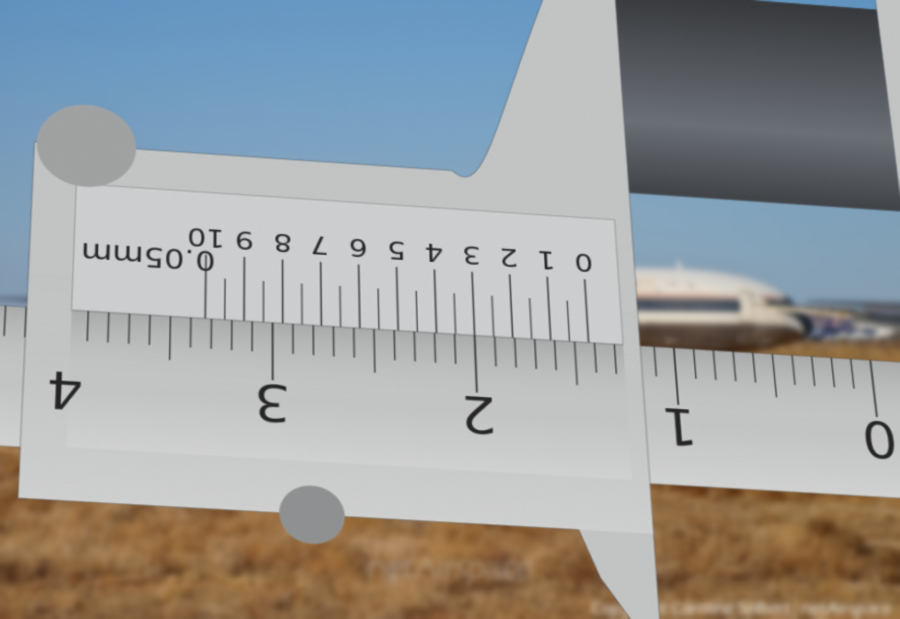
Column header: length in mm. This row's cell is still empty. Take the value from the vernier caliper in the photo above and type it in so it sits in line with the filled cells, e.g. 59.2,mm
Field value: 14.3,mm
